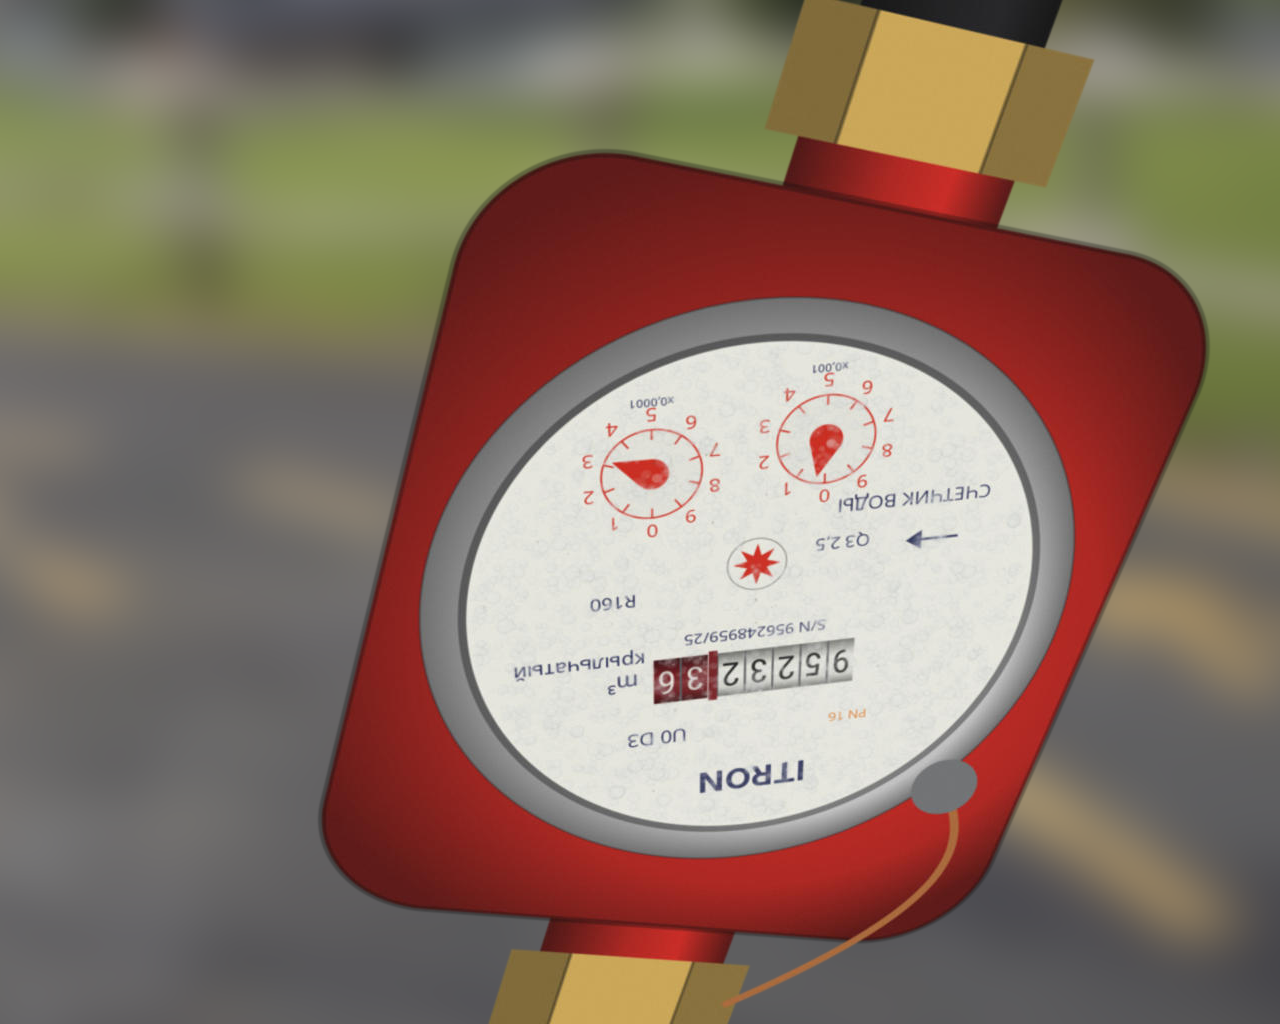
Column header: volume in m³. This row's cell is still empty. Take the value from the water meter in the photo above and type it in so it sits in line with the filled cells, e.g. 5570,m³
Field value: 95232.3603,m³
